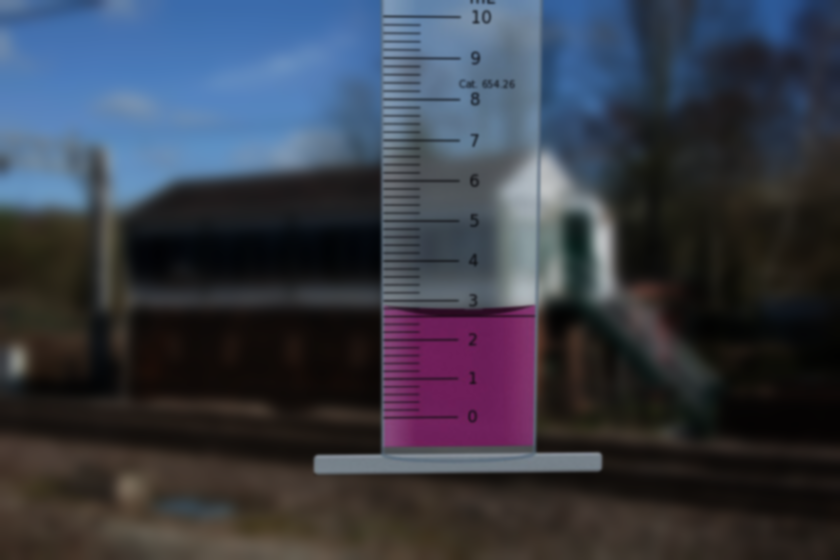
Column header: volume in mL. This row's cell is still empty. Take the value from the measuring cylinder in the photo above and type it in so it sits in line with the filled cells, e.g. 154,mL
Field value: 2.6,mL
